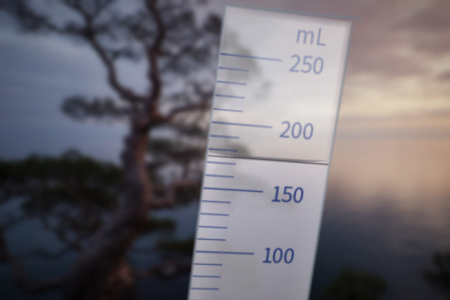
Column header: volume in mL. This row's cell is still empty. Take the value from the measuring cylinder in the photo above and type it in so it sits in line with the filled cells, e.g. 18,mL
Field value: 175,mL
